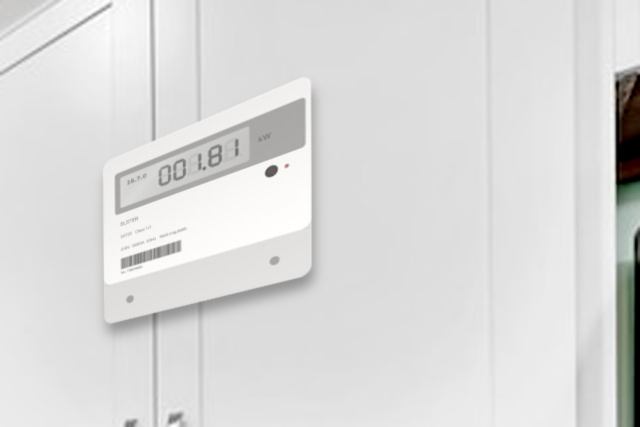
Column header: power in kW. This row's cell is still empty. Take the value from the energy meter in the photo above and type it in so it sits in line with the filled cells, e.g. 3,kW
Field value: 1.81,kW
